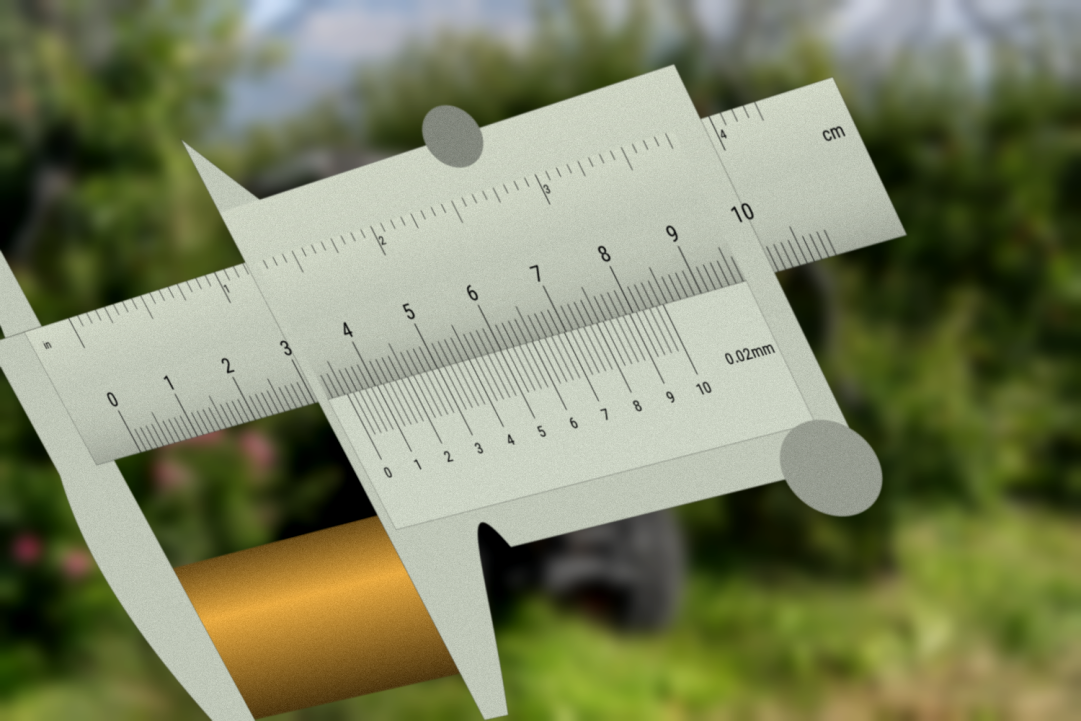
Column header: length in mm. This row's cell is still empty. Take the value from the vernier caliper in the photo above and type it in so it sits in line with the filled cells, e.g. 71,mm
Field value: 35.4,mm
